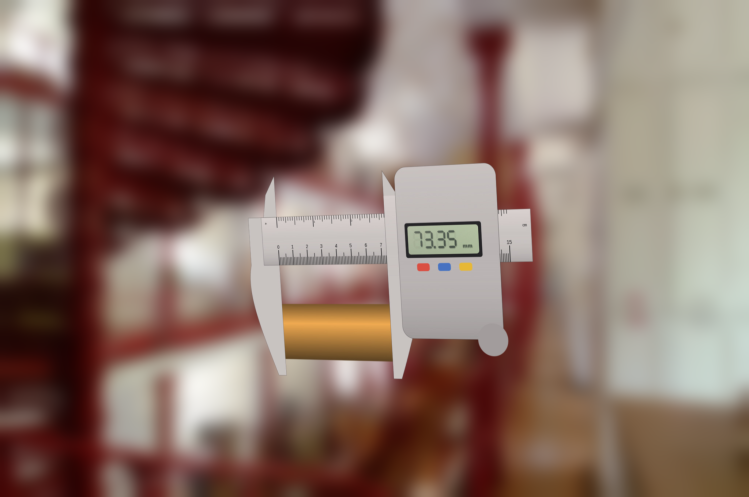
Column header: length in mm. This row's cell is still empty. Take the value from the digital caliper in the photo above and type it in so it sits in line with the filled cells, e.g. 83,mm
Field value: 73.35,mm
